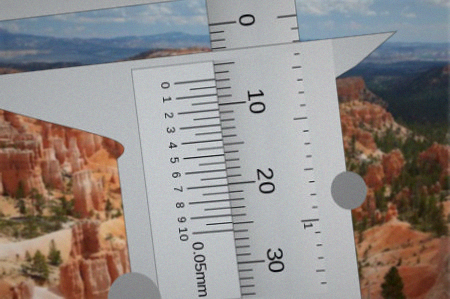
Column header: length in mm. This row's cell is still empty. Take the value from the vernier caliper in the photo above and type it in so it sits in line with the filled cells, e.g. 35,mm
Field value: 6.8,mm
